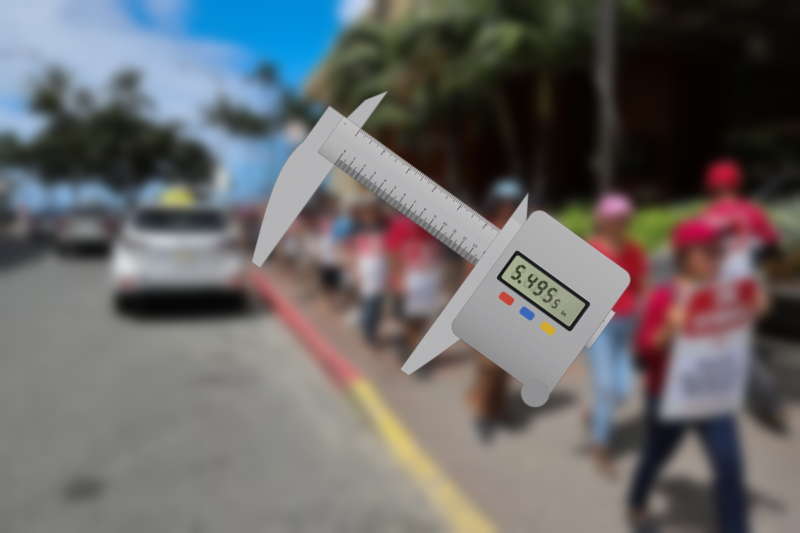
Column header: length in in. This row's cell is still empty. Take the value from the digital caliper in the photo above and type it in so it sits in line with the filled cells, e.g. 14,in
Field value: 5.4955,in
